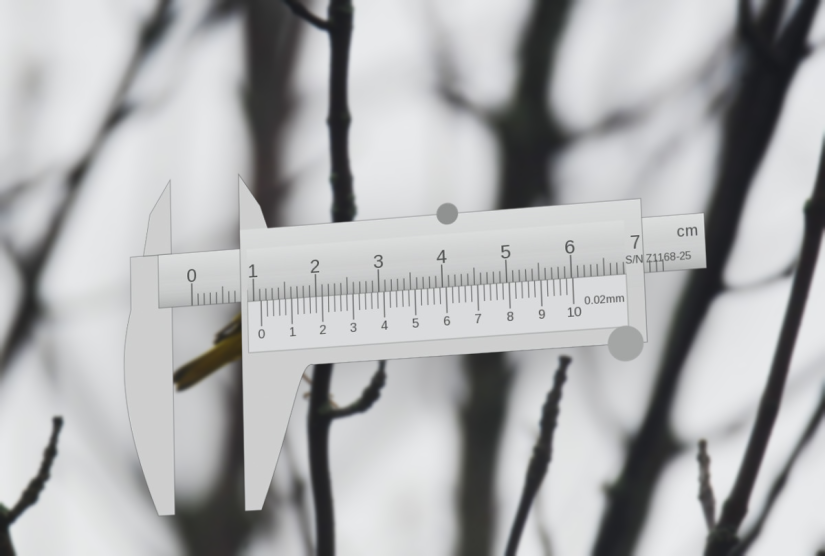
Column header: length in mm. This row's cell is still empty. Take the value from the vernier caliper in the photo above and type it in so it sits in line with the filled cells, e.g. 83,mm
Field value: 11.2,mm
